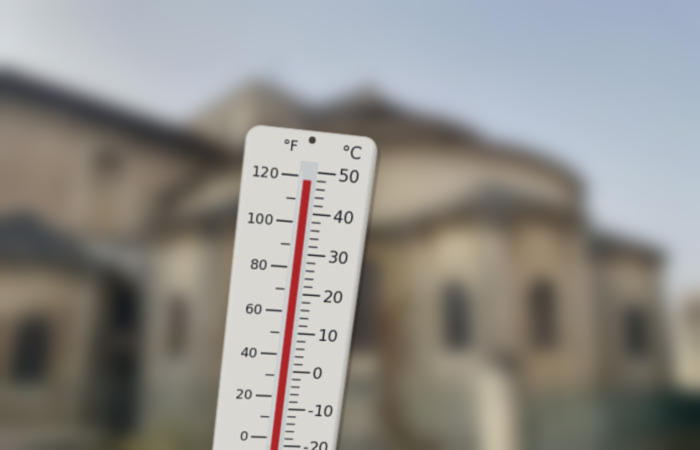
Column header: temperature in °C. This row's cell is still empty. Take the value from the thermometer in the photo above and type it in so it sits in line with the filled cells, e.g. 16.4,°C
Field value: 48,°C
